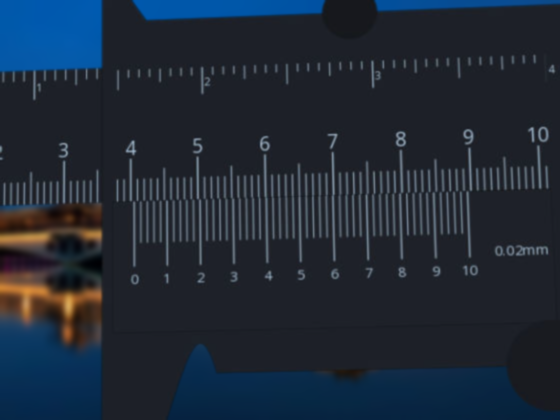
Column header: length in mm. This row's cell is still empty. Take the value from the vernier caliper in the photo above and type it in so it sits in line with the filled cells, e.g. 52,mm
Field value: 40.5,mm
